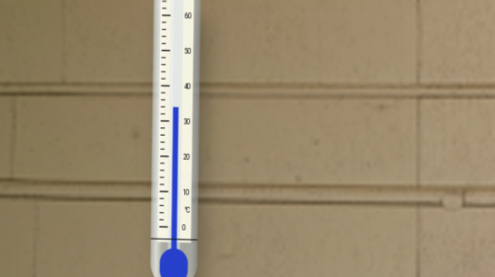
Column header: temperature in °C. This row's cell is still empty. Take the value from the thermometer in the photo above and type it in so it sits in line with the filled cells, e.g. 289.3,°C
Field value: 34,°C
